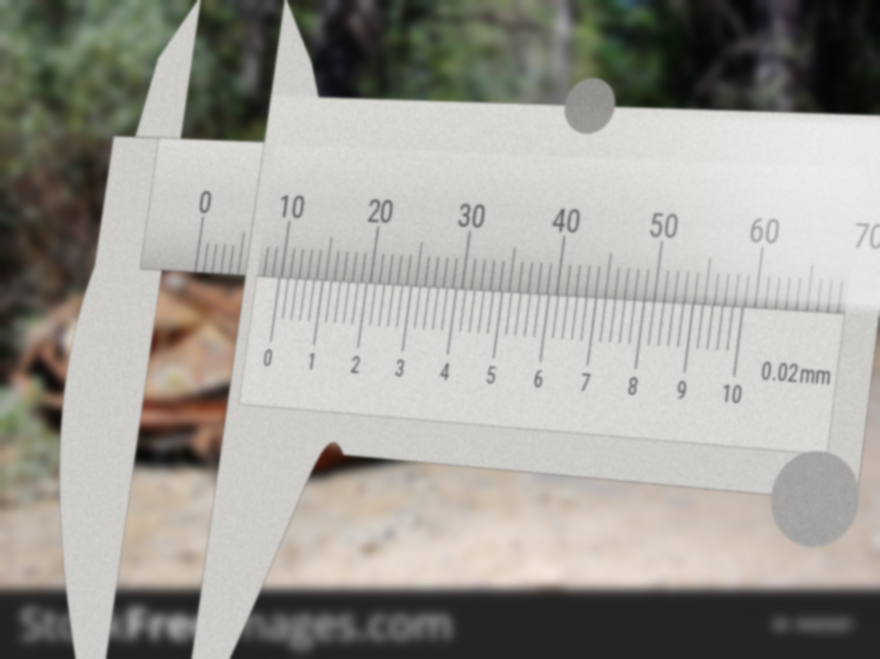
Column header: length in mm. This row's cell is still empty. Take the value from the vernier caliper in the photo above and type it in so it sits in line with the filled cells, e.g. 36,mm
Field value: 9.8,mm
